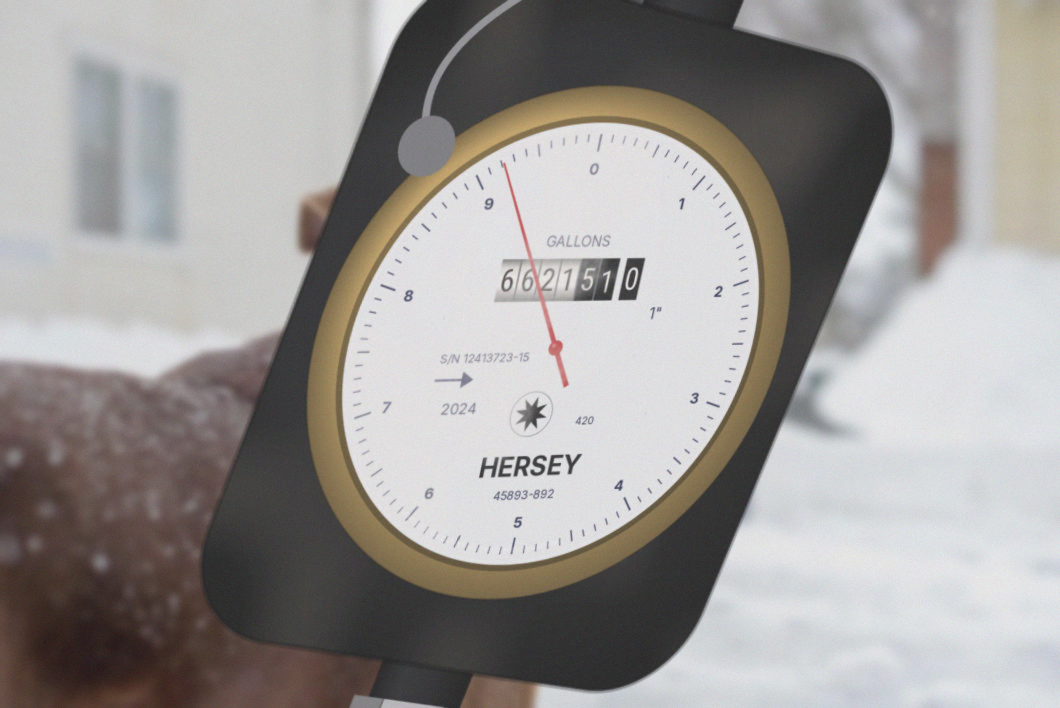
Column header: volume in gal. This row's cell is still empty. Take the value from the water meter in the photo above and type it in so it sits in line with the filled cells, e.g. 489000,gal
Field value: 6621509.2,gal
